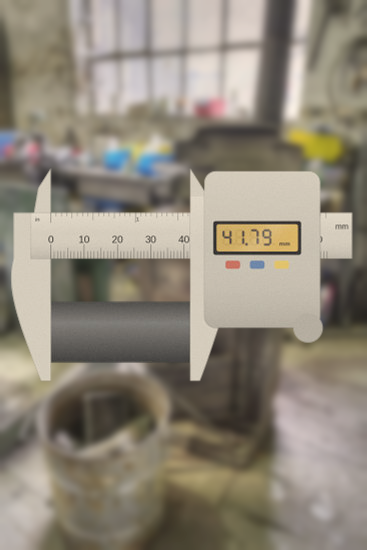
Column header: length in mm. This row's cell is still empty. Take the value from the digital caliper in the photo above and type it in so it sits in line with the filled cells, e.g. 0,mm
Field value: 41.79,mm
